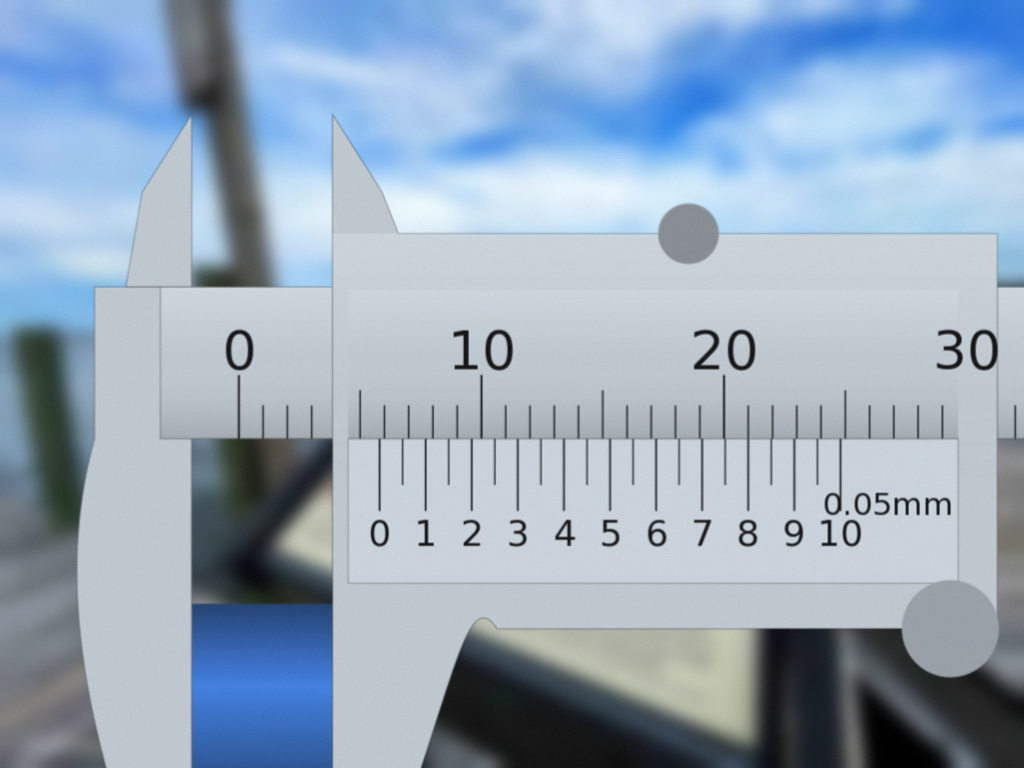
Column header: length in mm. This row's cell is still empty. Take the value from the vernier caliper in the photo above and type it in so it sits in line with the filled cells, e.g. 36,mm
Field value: 5.8,mm
